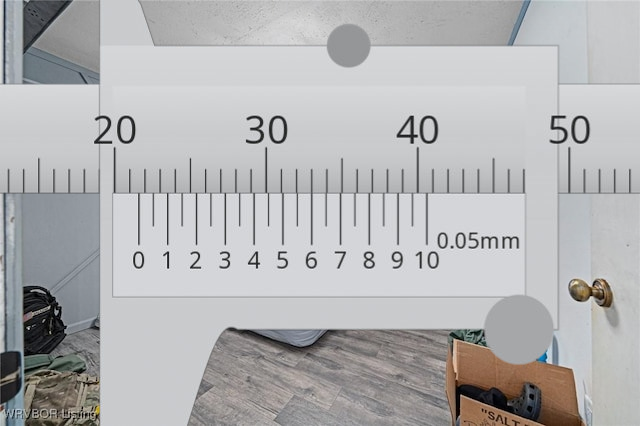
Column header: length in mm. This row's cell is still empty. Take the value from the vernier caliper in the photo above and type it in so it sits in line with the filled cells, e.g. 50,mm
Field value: 21.6,mm
